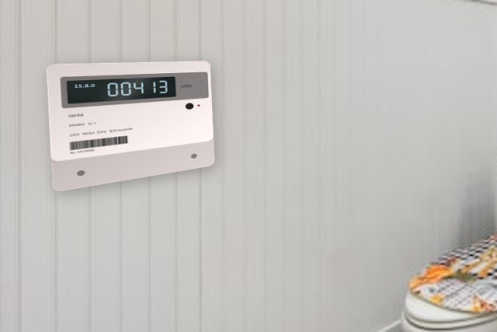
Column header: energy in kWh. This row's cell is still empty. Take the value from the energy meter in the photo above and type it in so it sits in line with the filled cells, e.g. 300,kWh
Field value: 413,kWh
